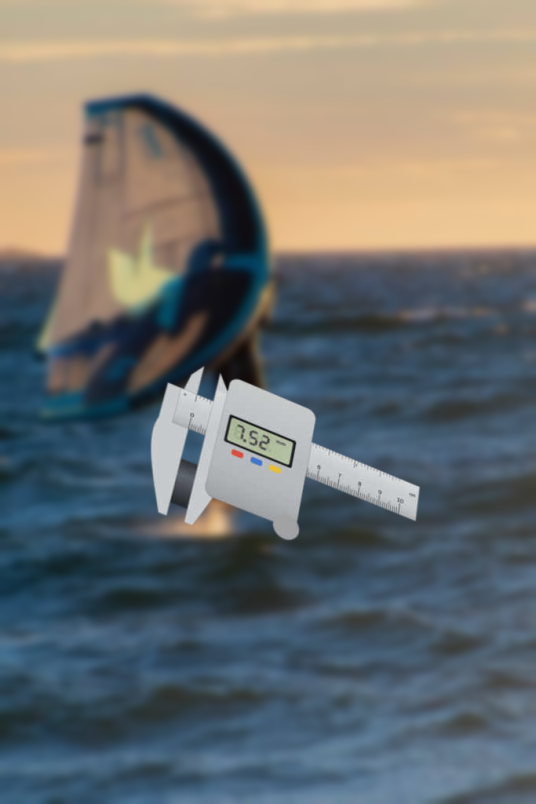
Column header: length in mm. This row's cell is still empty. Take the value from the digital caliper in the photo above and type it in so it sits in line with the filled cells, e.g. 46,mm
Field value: 7.52,mm
